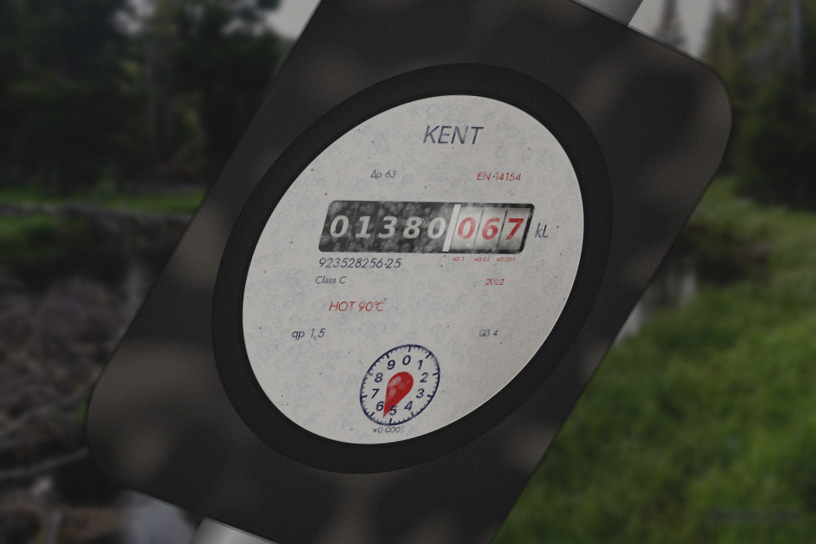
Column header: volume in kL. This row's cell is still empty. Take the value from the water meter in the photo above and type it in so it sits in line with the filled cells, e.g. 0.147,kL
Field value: 1380.0675,kL
